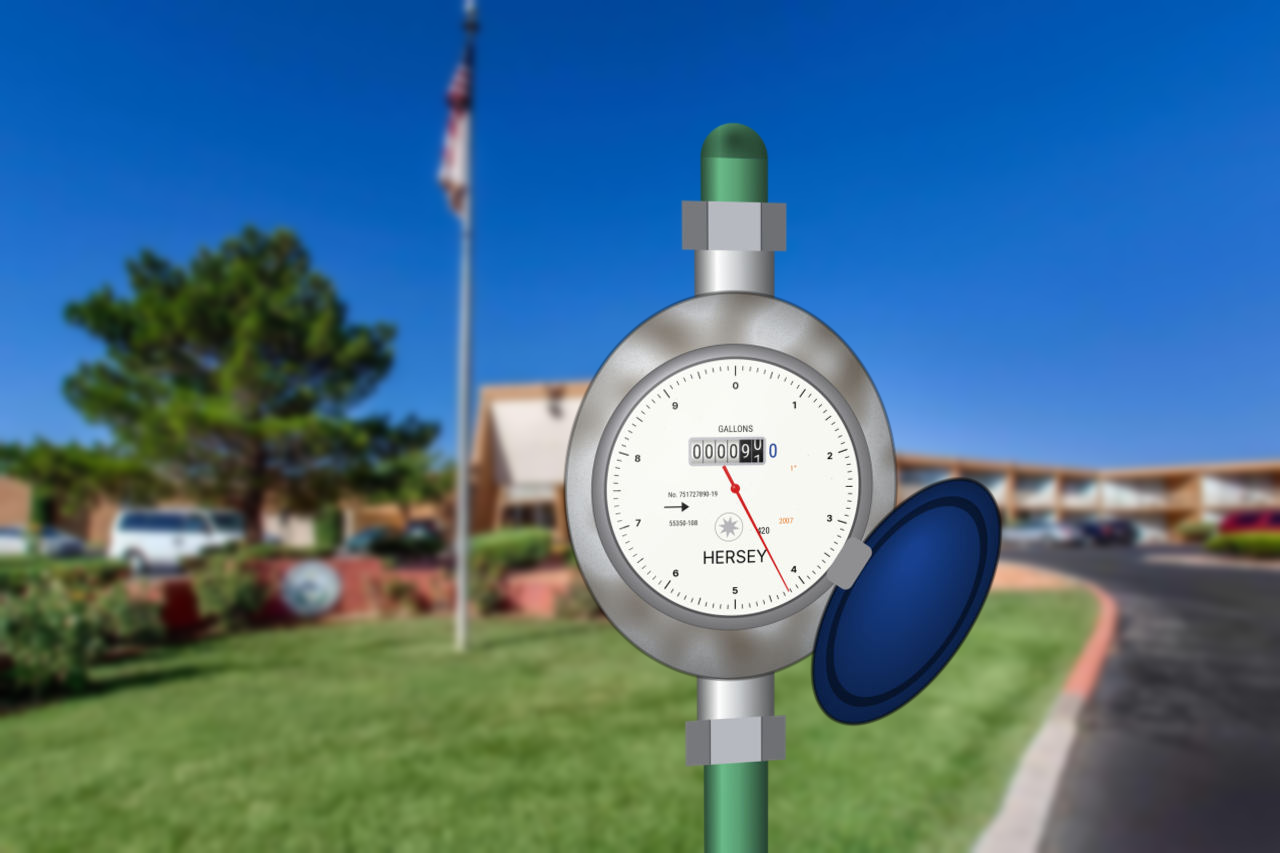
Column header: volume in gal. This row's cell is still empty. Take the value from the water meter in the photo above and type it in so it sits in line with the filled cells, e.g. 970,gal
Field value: 904.2,gal
